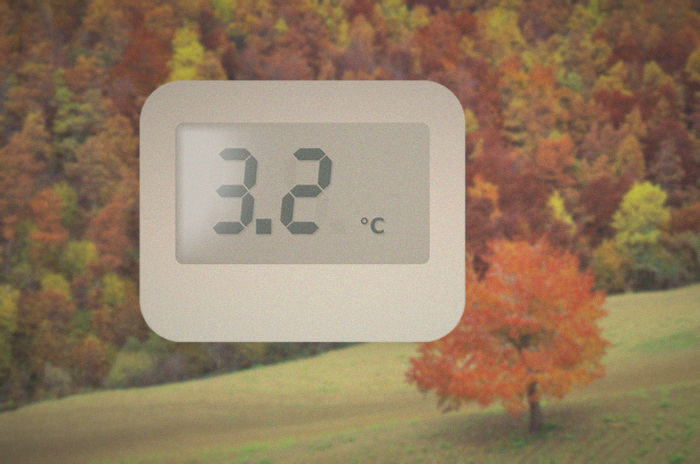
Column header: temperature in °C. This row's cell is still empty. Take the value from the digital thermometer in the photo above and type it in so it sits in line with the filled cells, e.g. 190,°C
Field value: 3.2,°C
